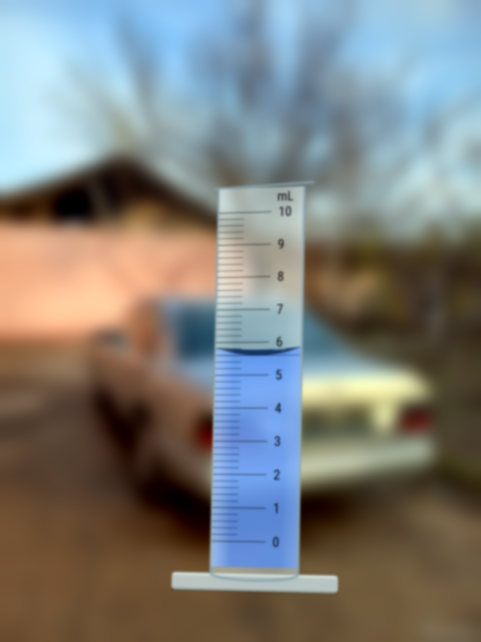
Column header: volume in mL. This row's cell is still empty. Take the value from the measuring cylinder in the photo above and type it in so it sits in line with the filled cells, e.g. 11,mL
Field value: 5.6,mL
